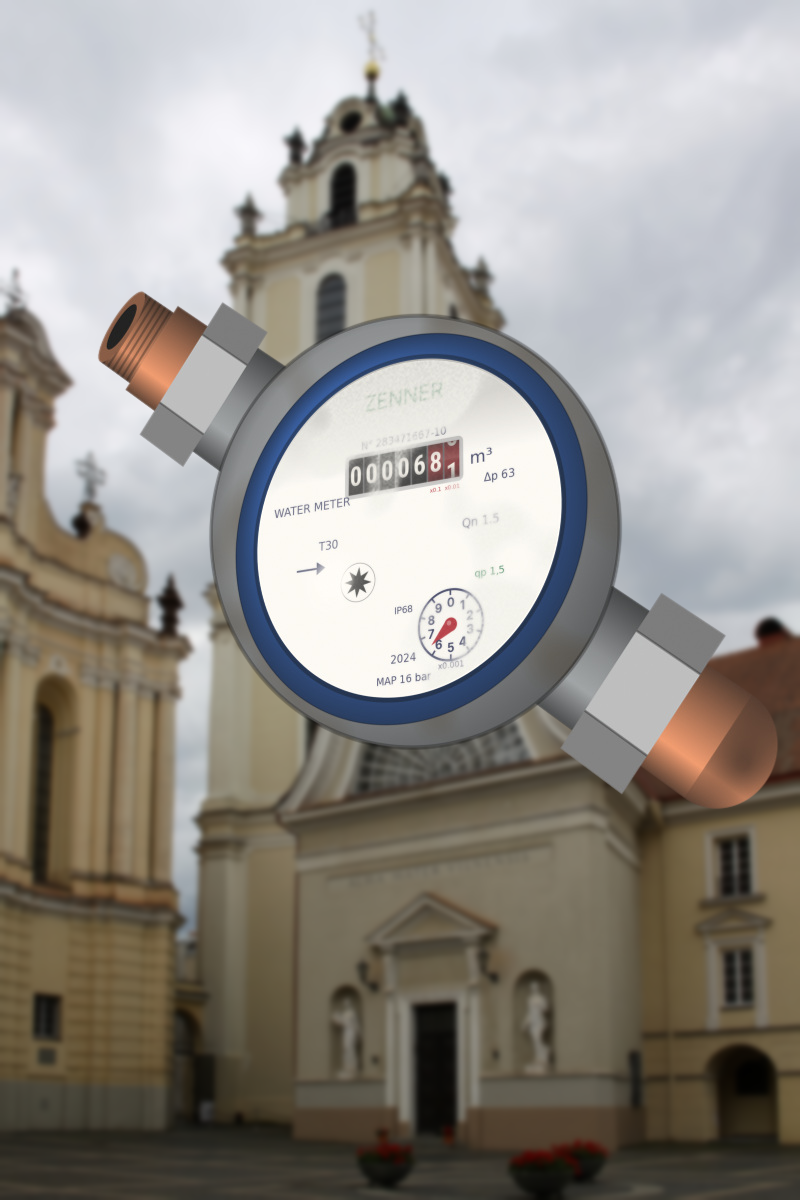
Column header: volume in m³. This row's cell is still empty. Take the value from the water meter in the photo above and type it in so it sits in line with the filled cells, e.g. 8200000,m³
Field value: 6.806,m³
